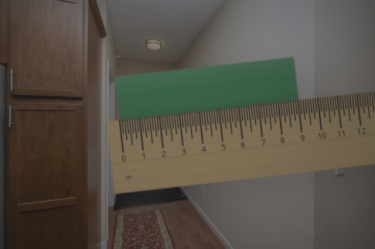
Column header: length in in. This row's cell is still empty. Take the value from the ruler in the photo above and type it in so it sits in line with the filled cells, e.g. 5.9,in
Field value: 9,in
